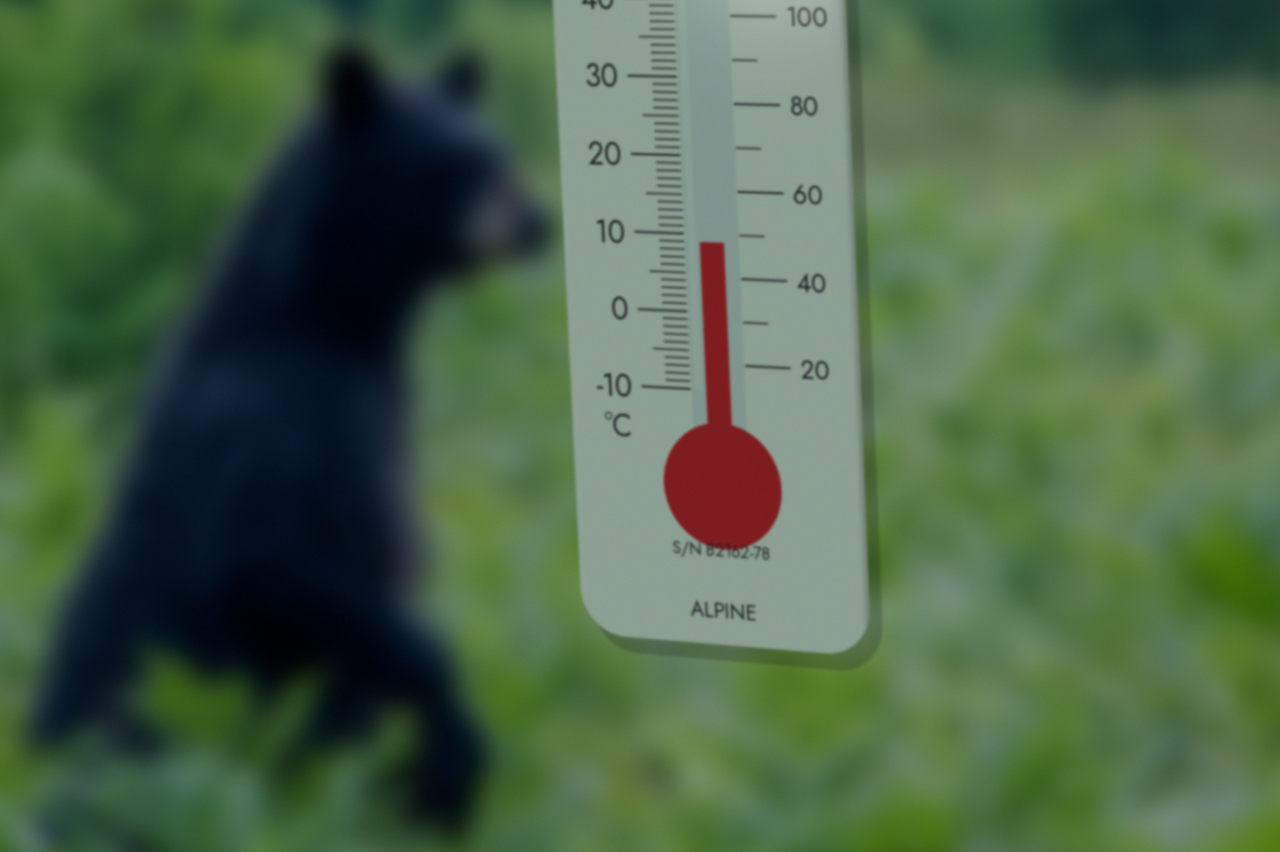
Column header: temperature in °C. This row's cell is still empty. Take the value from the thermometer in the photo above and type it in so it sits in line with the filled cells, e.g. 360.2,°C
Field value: 9,°C
